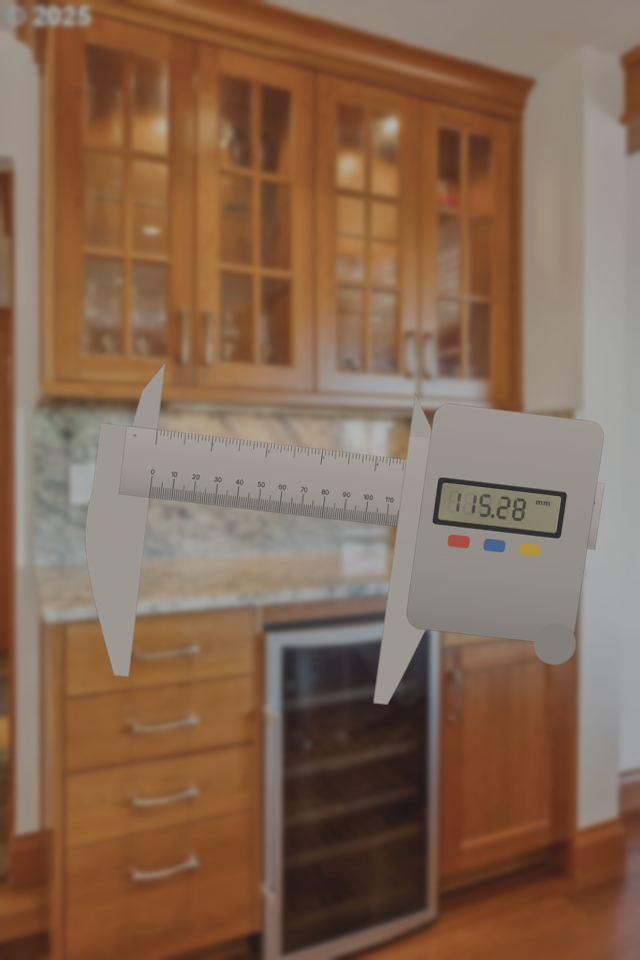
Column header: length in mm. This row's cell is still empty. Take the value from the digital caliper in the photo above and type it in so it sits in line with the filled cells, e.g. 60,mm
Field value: 115.28,mm
